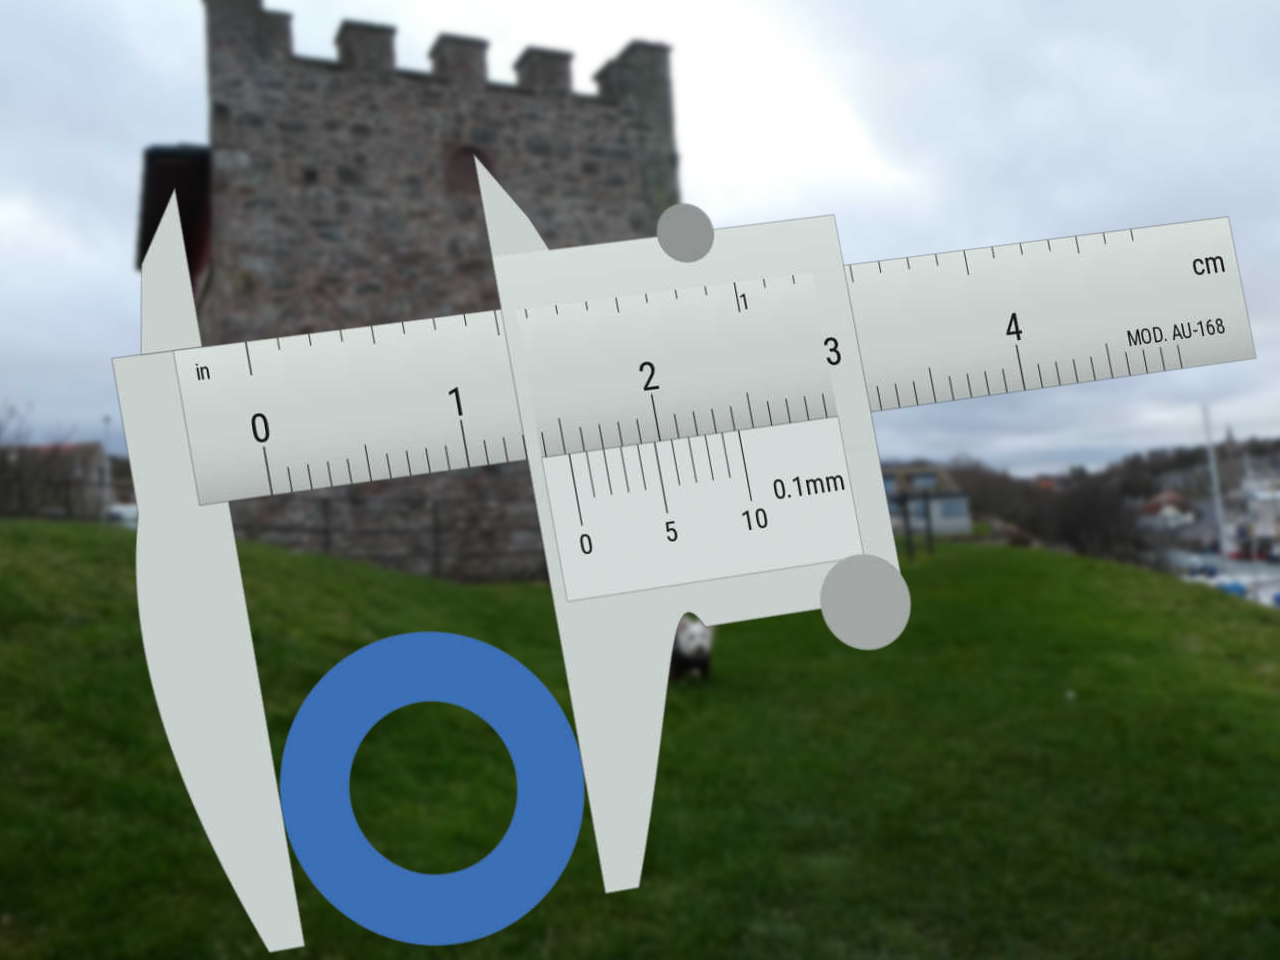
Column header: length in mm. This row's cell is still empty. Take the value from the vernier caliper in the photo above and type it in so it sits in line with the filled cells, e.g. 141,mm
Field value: 15.2,mm
